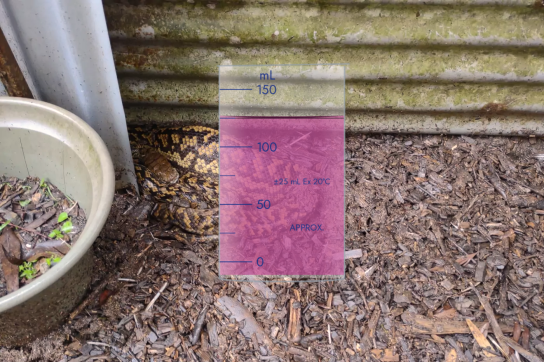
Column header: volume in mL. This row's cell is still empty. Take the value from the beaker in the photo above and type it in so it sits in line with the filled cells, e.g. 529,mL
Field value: 125,mL
